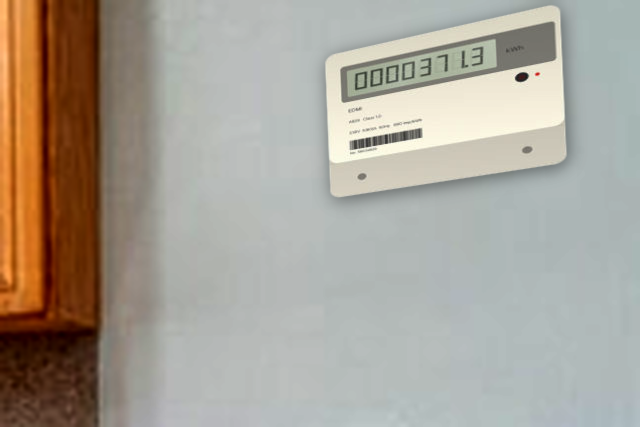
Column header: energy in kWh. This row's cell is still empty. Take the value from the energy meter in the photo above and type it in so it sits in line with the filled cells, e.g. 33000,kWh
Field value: 371.3,kWh
